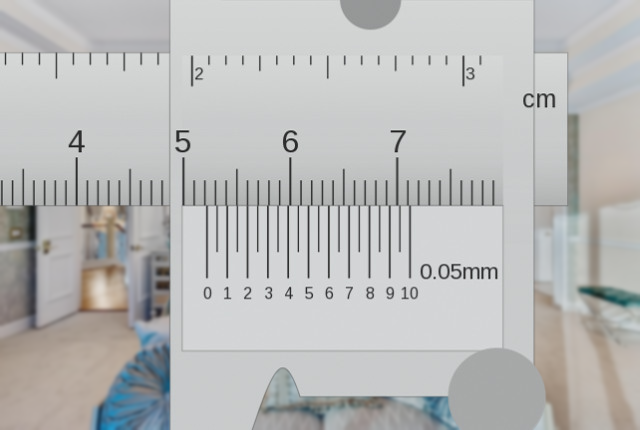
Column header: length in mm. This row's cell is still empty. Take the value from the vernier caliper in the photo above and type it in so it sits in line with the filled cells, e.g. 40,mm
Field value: 52.2,mm
